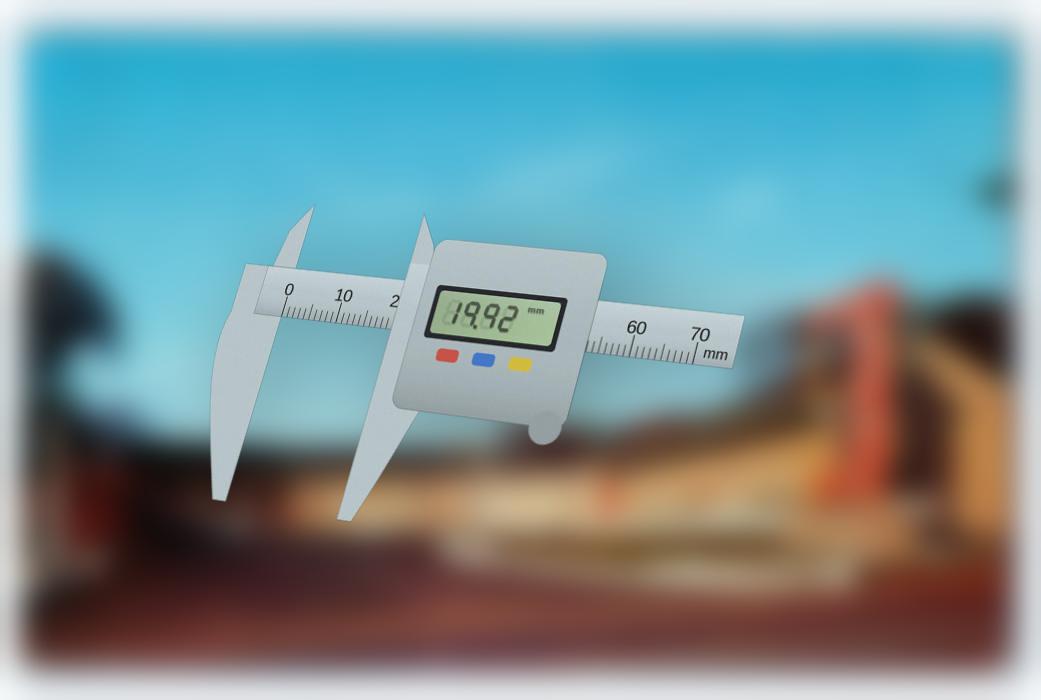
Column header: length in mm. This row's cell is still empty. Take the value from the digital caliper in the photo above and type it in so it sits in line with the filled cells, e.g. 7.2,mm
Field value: 19.92,mm
